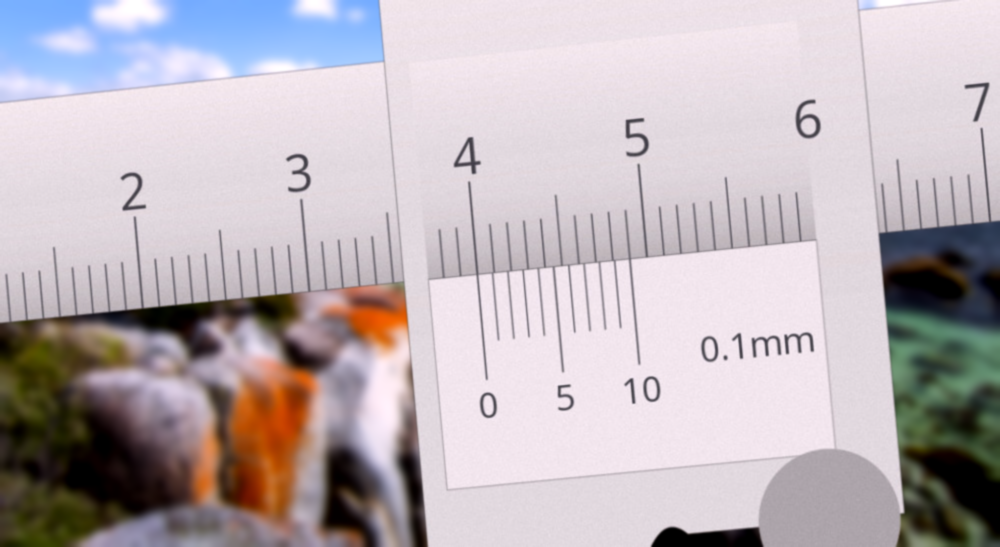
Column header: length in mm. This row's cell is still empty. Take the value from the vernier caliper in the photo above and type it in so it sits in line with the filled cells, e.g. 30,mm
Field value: 40.0,mm
